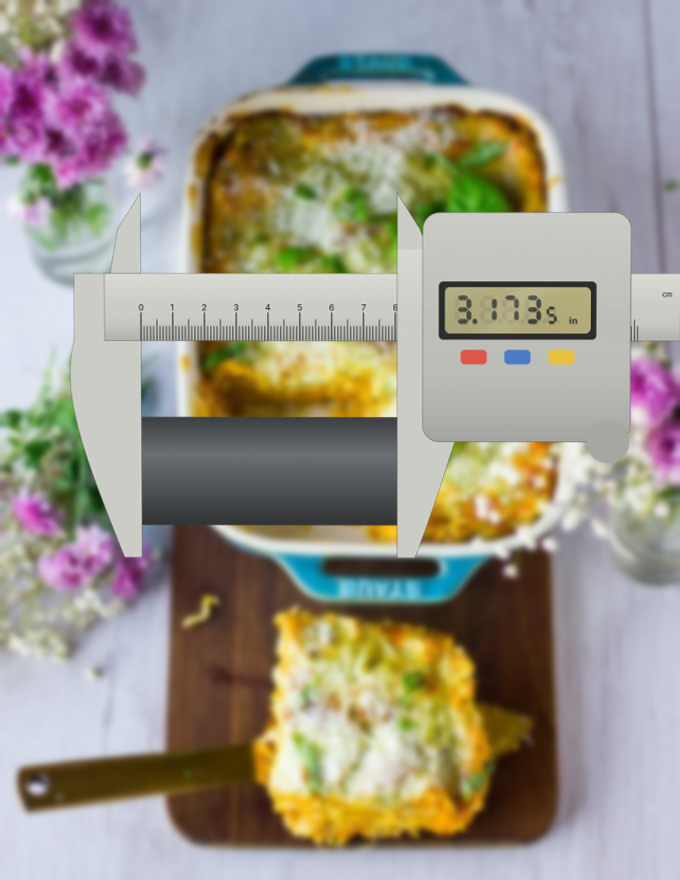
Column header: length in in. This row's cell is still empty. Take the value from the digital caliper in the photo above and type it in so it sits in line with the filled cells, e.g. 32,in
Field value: 3.1735,in
